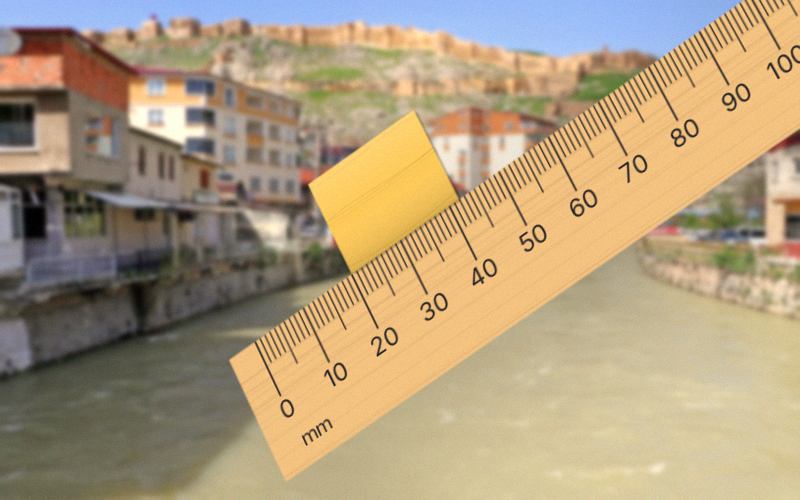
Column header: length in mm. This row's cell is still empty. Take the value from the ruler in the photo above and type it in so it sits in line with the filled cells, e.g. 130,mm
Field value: 22,mm
